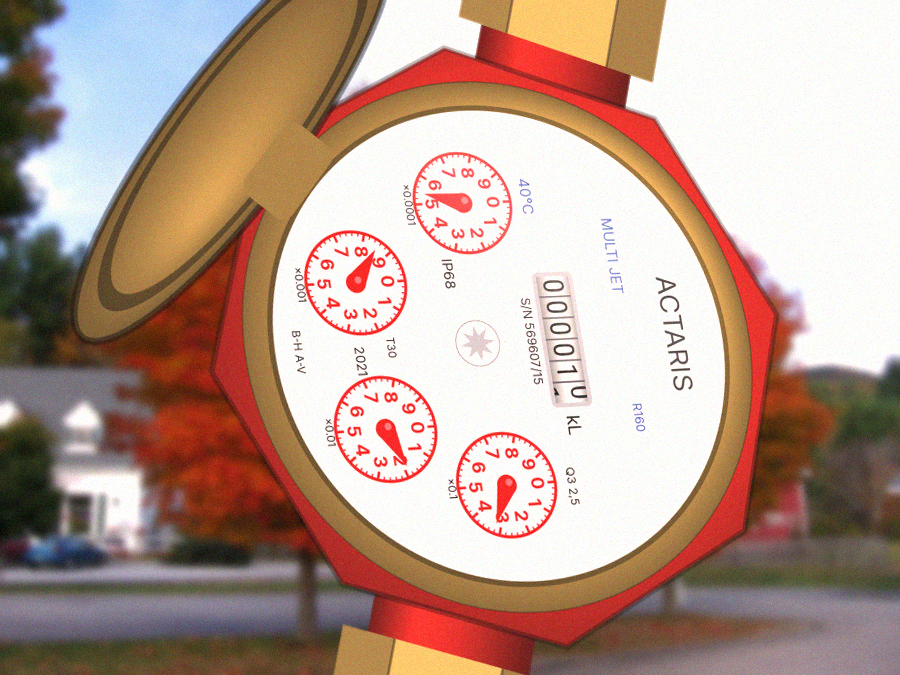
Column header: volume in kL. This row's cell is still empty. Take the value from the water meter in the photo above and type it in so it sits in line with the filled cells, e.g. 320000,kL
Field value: 10.3185,kL
